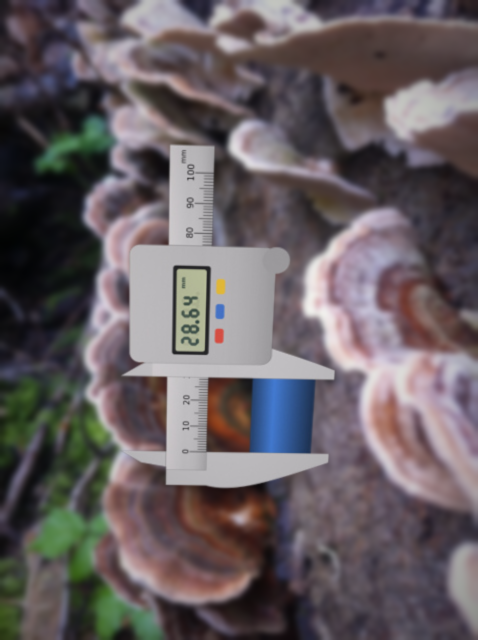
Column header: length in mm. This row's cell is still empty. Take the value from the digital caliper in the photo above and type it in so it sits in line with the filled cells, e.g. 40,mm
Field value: 28.64,mm
